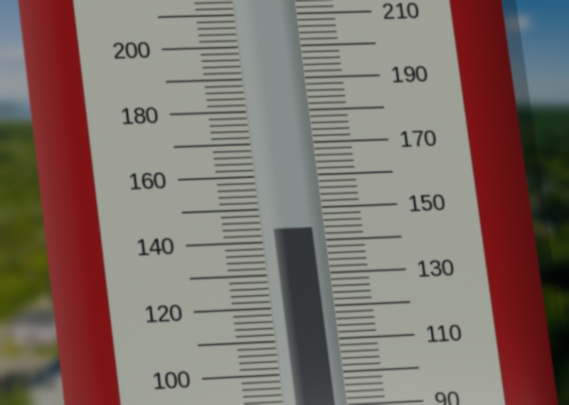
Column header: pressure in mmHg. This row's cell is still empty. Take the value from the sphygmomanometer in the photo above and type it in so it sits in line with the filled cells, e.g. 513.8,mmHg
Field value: 144,mmHg
